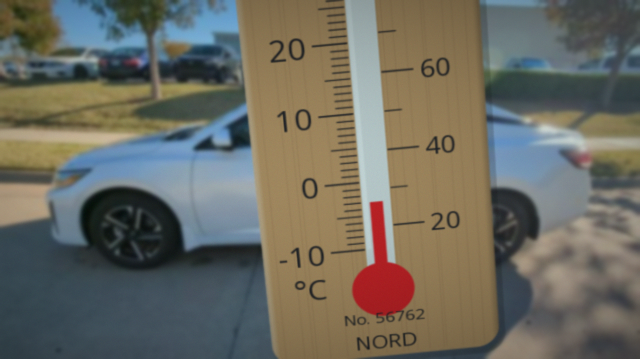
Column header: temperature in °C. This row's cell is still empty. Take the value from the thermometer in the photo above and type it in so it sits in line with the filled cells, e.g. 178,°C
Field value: -3,°C
